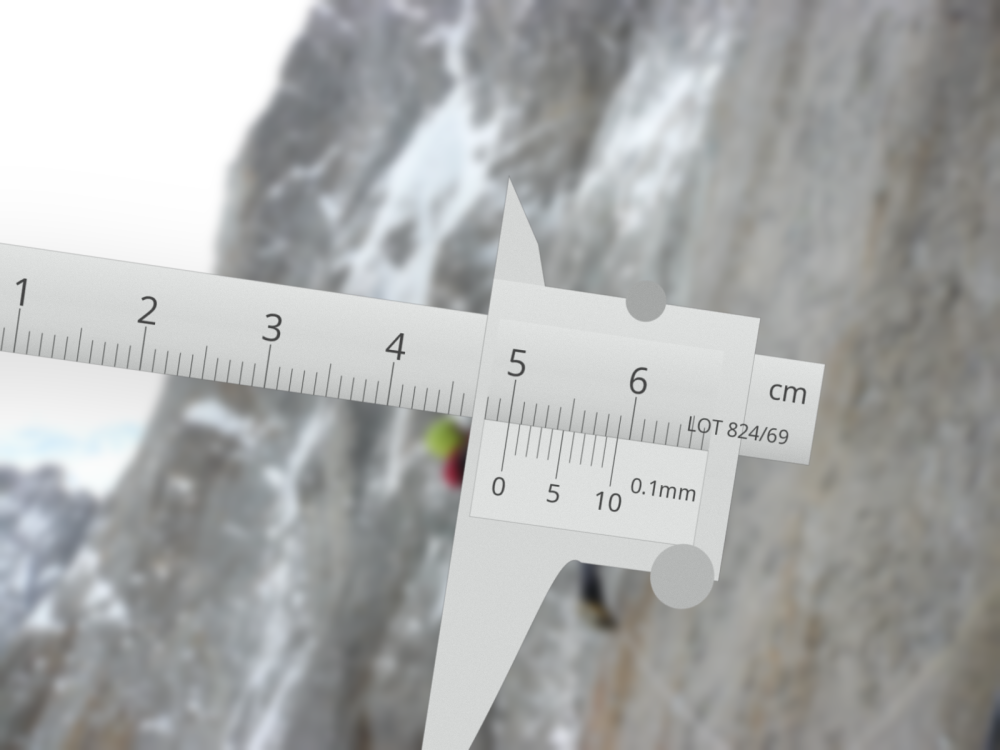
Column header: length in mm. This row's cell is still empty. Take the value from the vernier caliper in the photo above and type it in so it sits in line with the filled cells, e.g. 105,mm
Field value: 50.0,mm
